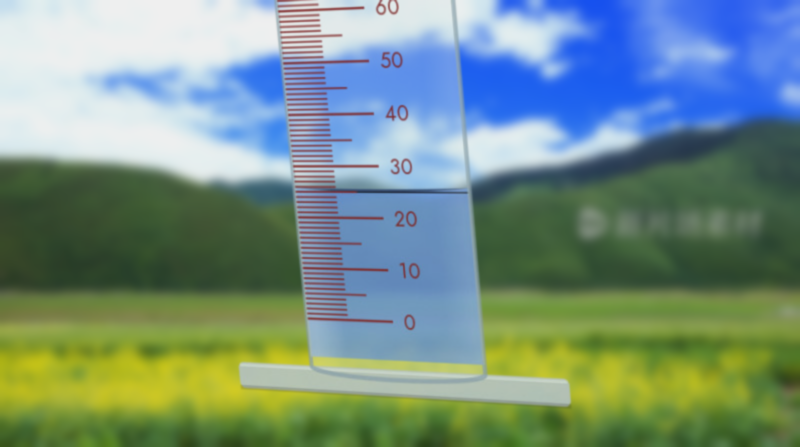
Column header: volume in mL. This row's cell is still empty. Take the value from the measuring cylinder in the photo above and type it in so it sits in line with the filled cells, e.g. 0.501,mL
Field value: 25,mL
